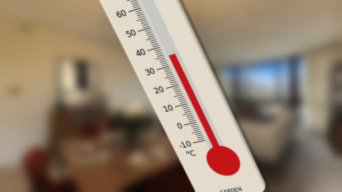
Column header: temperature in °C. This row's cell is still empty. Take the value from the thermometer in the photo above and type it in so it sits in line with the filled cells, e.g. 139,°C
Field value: 35,°C
